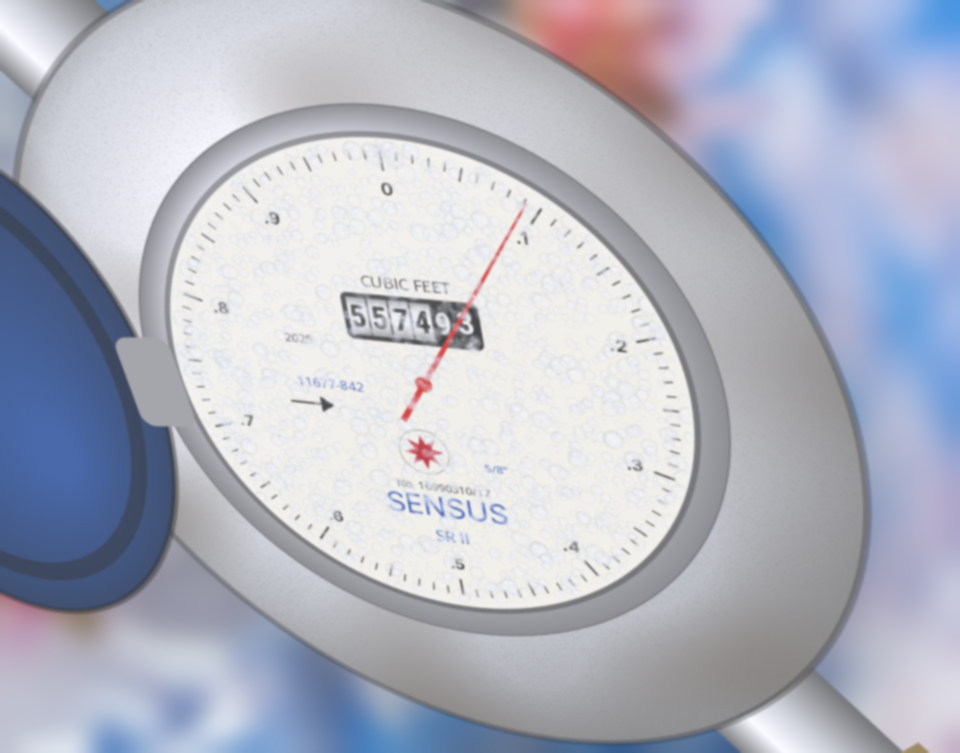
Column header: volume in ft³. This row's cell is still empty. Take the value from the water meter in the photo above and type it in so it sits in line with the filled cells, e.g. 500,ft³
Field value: 557493.09,ft³
